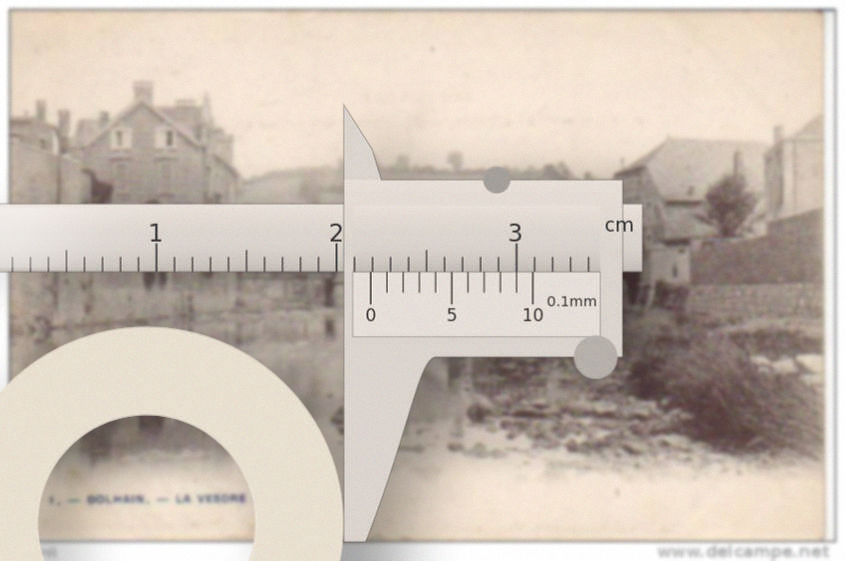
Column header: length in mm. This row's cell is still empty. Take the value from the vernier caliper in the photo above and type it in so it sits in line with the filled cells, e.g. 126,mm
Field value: 21.9,mm
